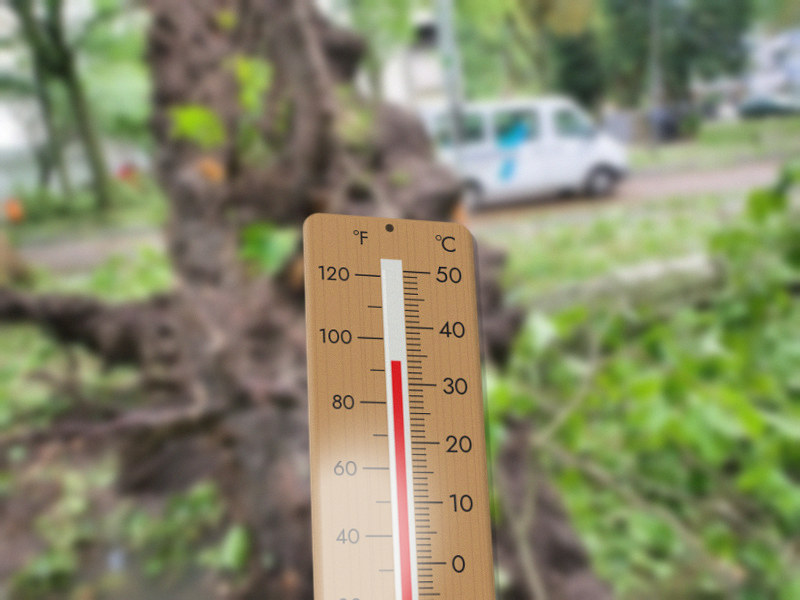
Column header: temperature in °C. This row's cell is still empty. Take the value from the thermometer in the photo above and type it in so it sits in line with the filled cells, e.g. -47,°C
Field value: 34,°C
